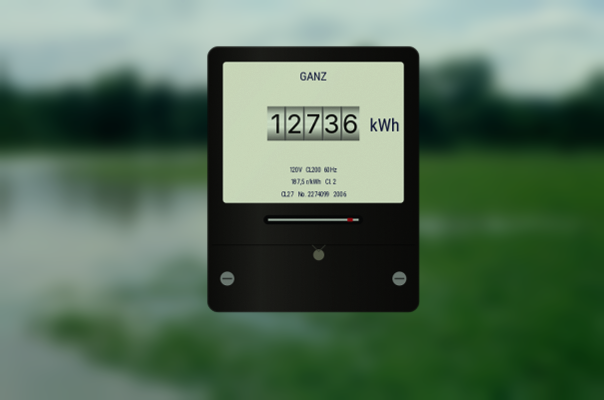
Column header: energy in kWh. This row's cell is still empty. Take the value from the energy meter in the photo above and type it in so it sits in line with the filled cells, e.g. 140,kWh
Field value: 12736,kWh
